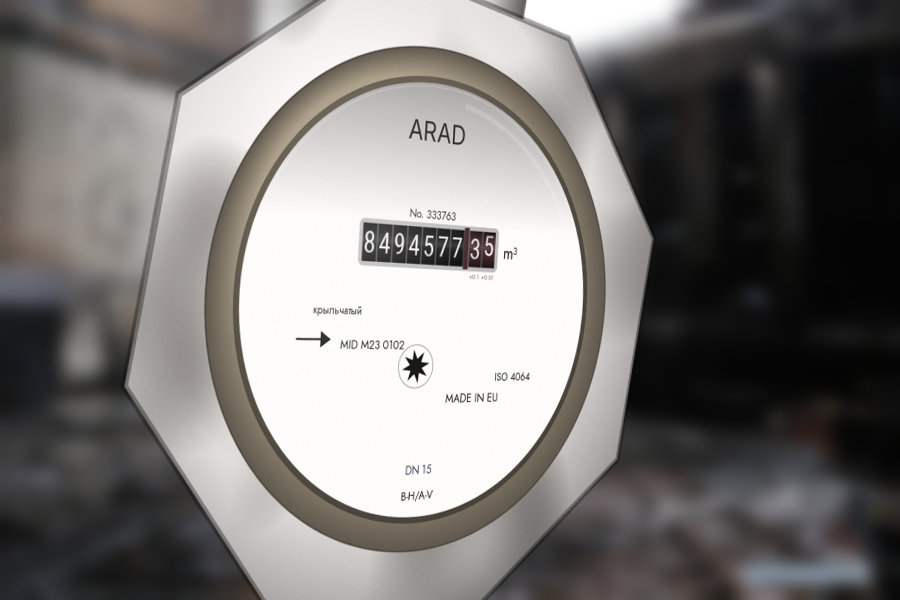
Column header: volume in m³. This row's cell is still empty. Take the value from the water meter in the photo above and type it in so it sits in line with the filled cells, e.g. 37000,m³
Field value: 8494577.35,m³
